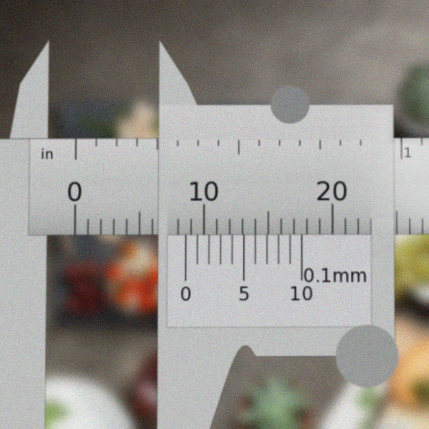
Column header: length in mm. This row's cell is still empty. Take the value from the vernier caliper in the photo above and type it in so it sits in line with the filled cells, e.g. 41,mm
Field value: 8.6,mm
